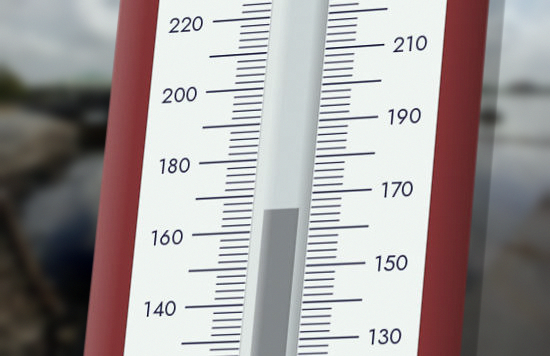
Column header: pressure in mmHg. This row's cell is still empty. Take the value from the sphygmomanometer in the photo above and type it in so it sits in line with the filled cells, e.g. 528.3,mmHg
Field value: 166,mmHg
